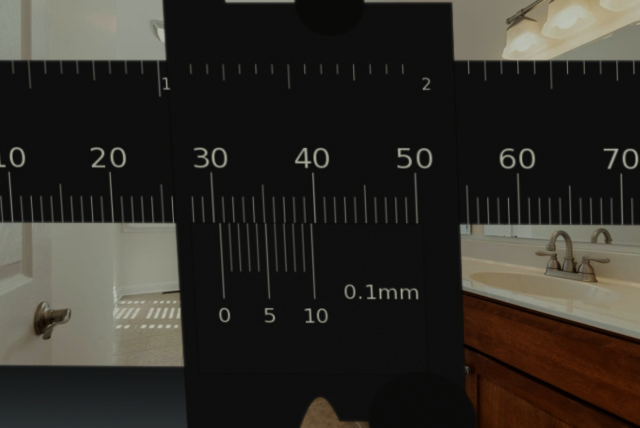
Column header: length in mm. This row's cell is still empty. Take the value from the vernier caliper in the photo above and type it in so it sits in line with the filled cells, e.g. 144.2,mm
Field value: 30.6,mm
